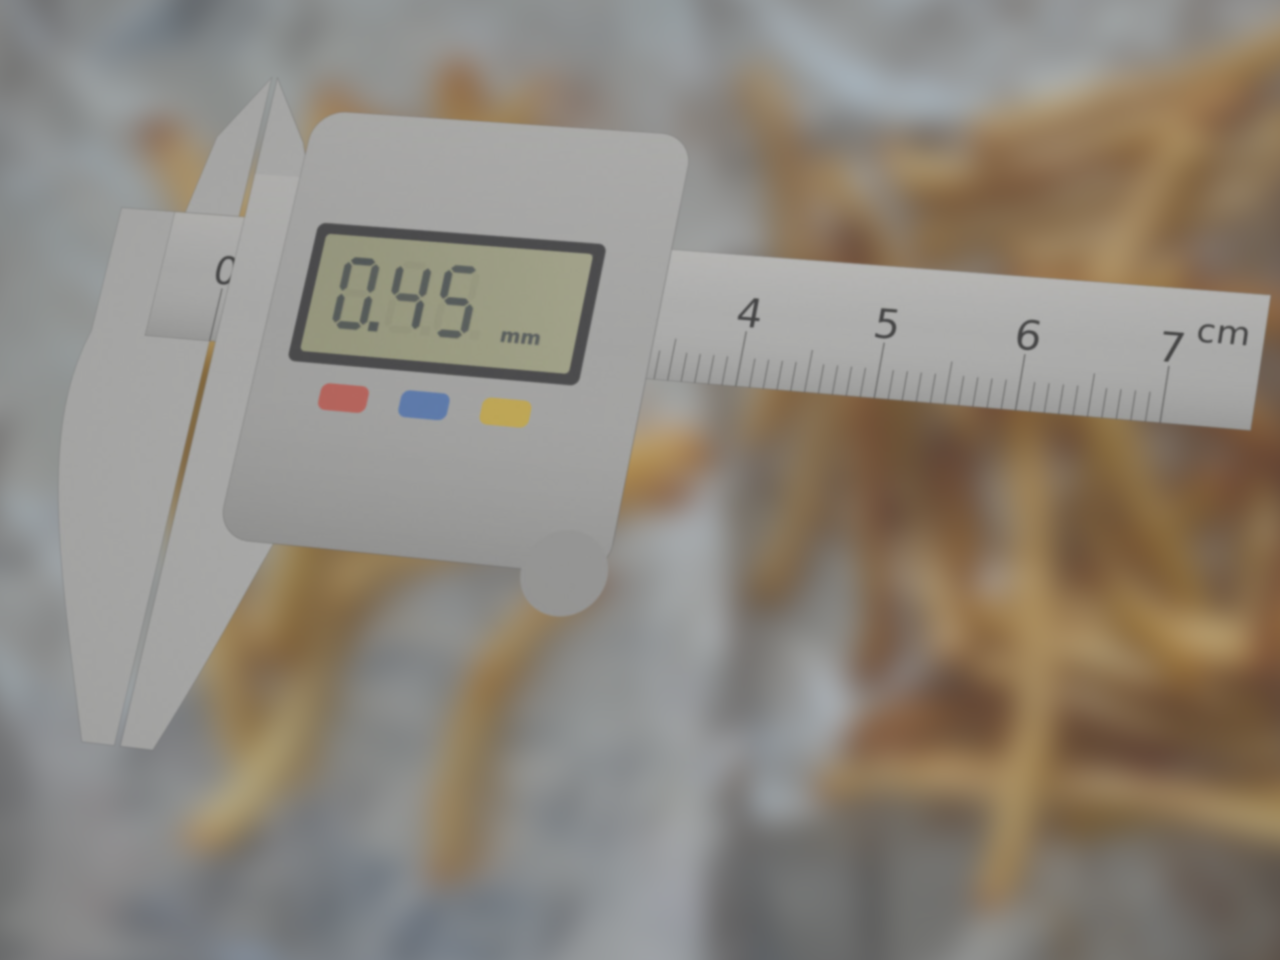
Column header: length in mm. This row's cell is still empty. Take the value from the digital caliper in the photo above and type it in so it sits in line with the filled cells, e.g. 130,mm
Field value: 0.45,mm
